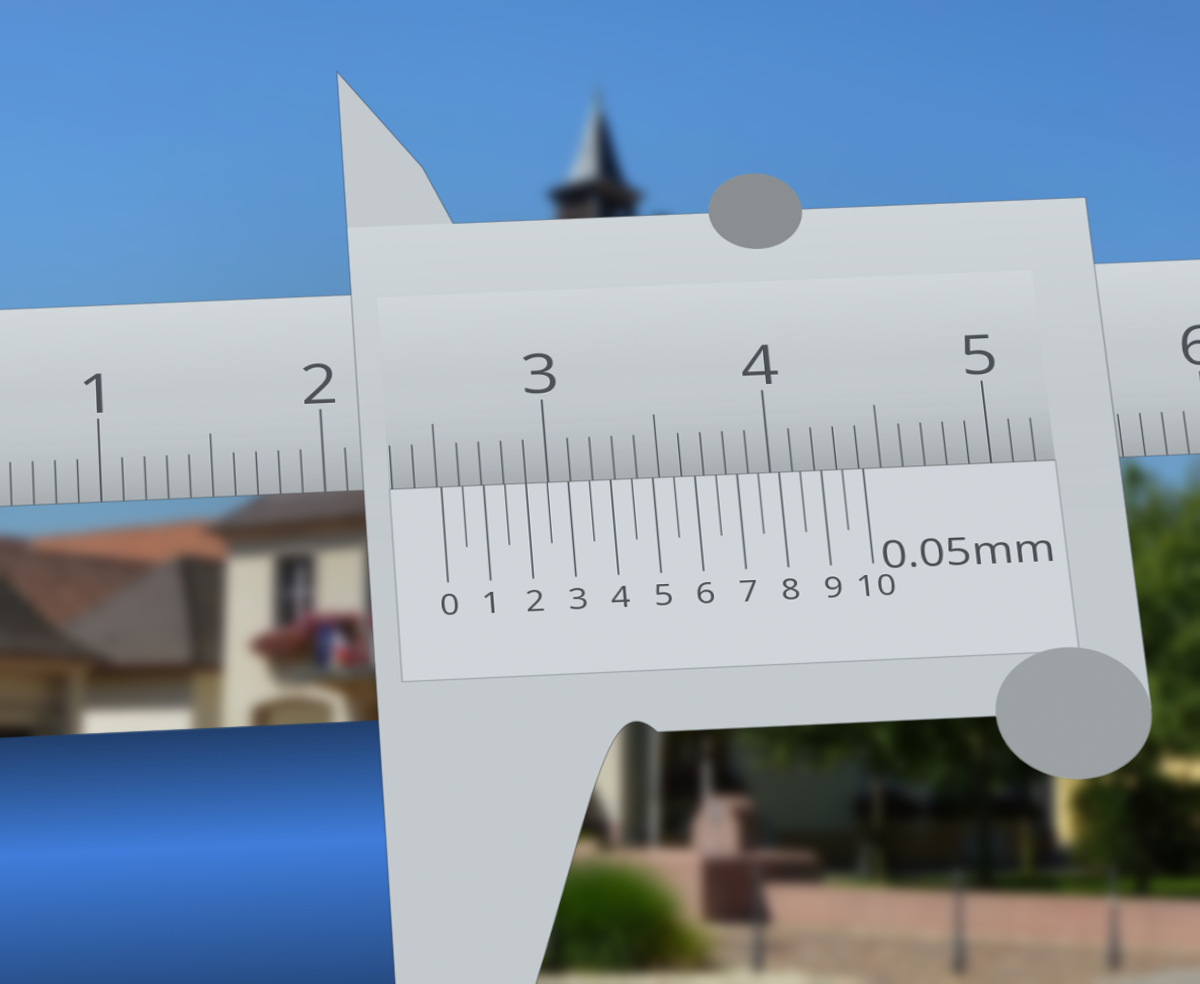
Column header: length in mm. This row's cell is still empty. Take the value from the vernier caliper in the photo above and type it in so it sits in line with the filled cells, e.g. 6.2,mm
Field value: 25.2,mm
